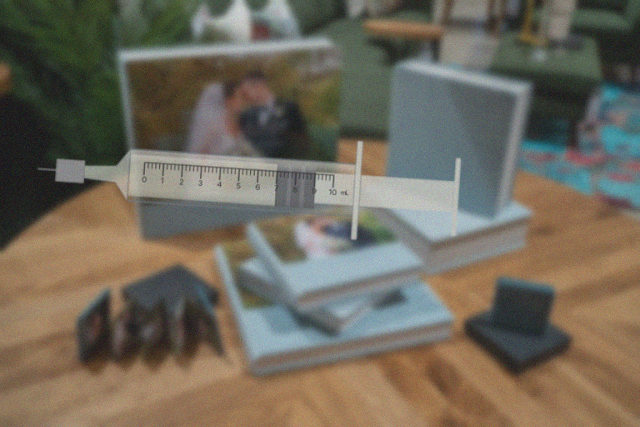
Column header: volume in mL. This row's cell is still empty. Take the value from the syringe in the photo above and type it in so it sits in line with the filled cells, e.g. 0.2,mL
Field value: 7,mL
